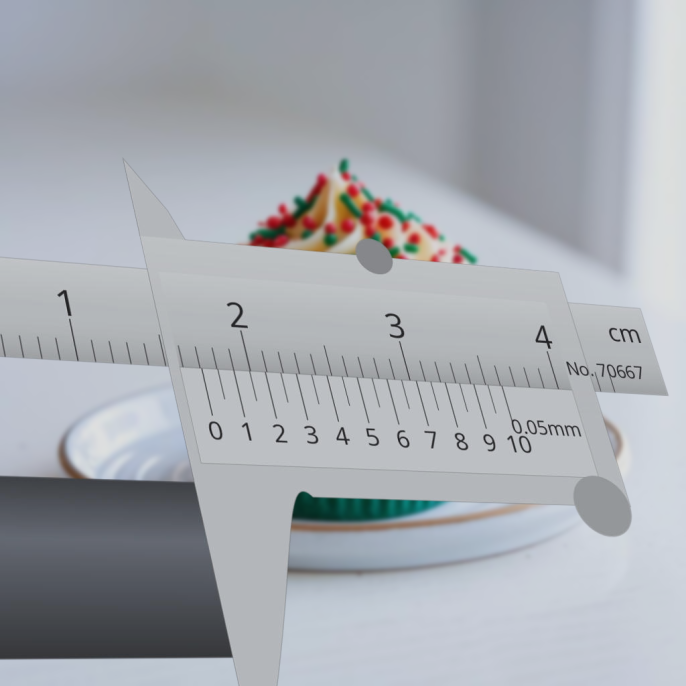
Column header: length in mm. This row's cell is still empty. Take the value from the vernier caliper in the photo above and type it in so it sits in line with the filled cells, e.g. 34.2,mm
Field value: 17.1,mm
